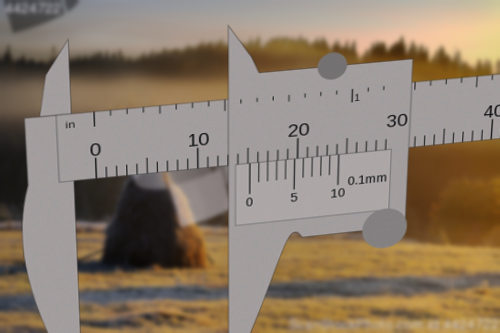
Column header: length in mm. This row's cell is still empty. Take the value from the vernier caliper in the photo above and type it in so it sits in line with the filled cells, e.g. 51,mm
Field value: 15.2,mm
